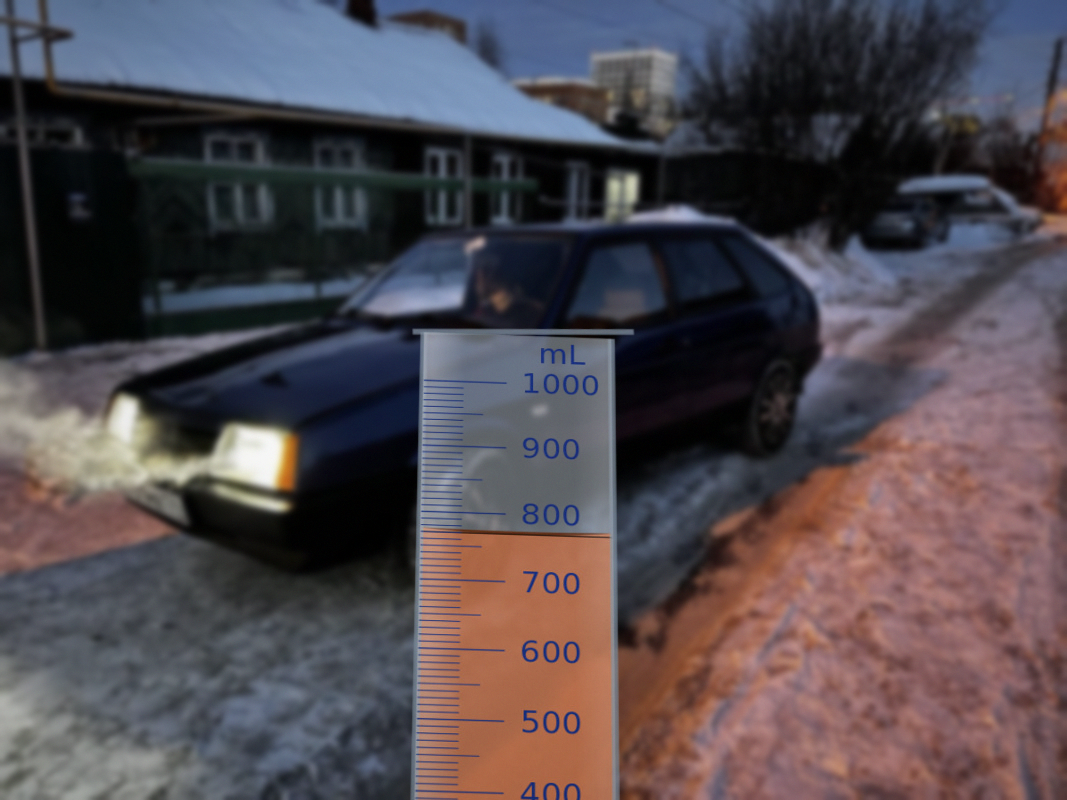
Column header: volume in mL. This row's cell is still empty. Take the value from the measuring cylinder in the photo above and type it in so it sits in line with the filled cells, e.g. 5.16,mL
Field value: 770,mL
